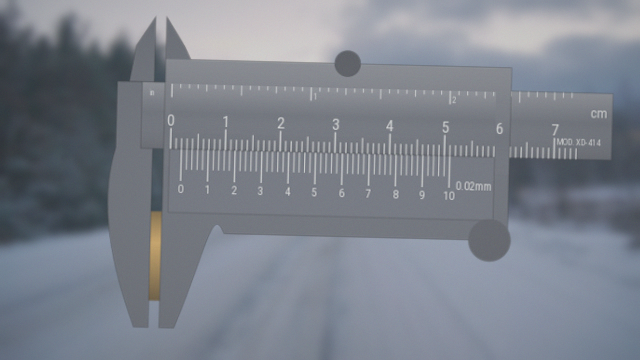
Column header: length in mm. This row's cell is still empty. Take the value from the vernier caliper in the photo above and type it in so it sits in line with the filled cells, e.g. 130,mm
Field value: 2.0,mm
